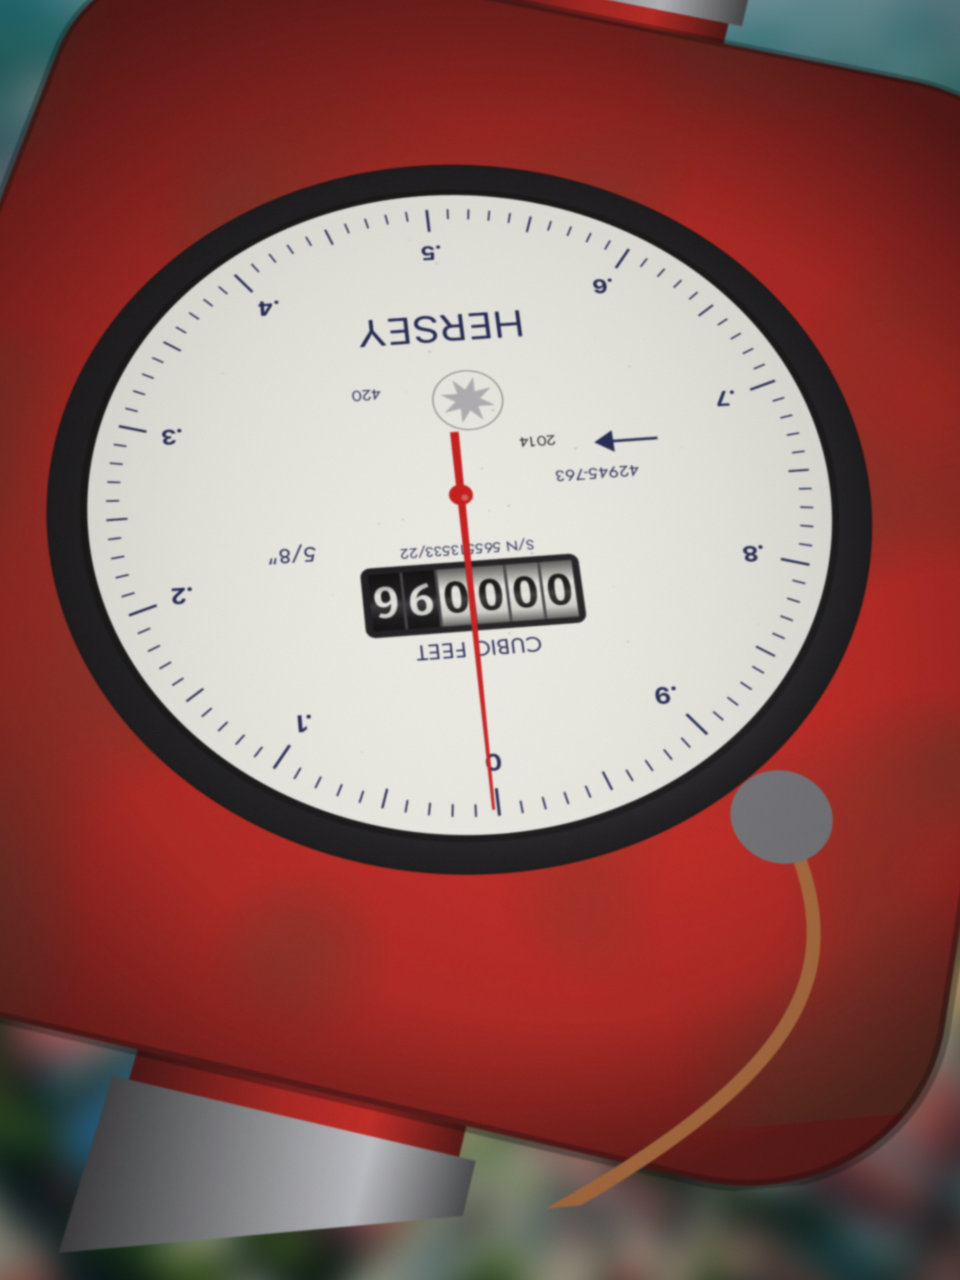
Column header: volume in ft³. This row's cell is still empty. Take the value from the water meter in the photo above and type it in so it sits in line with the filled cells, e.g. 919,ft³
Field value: 96.00,ft³
